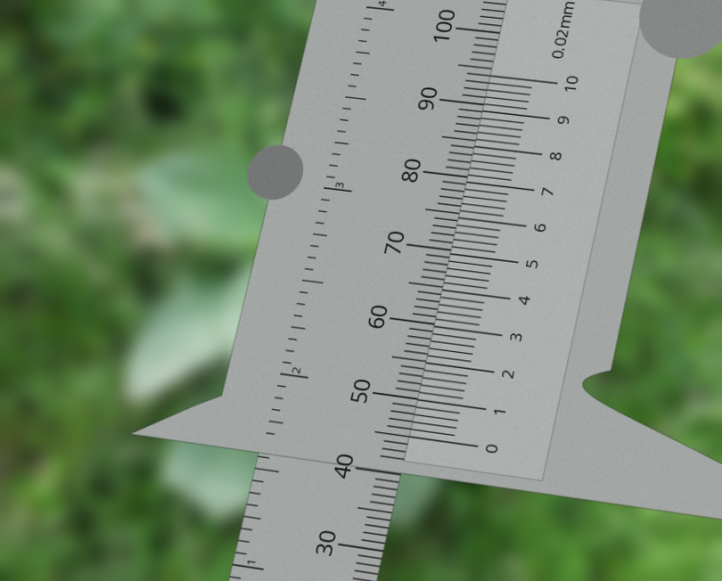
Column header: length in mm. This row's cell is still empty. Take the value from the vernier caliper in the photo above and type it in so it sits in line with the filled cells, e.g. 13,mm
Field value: 45.0,mm
